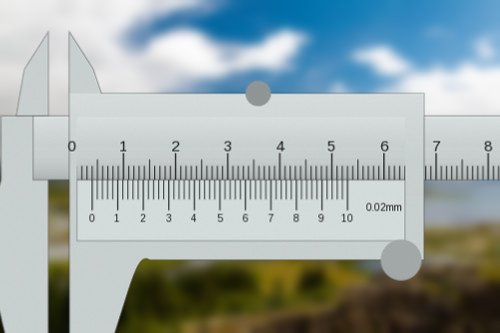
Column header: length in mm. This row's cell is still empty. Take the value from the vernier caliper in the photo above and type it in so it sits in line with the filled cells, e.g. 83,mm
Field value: 4.0,mm
